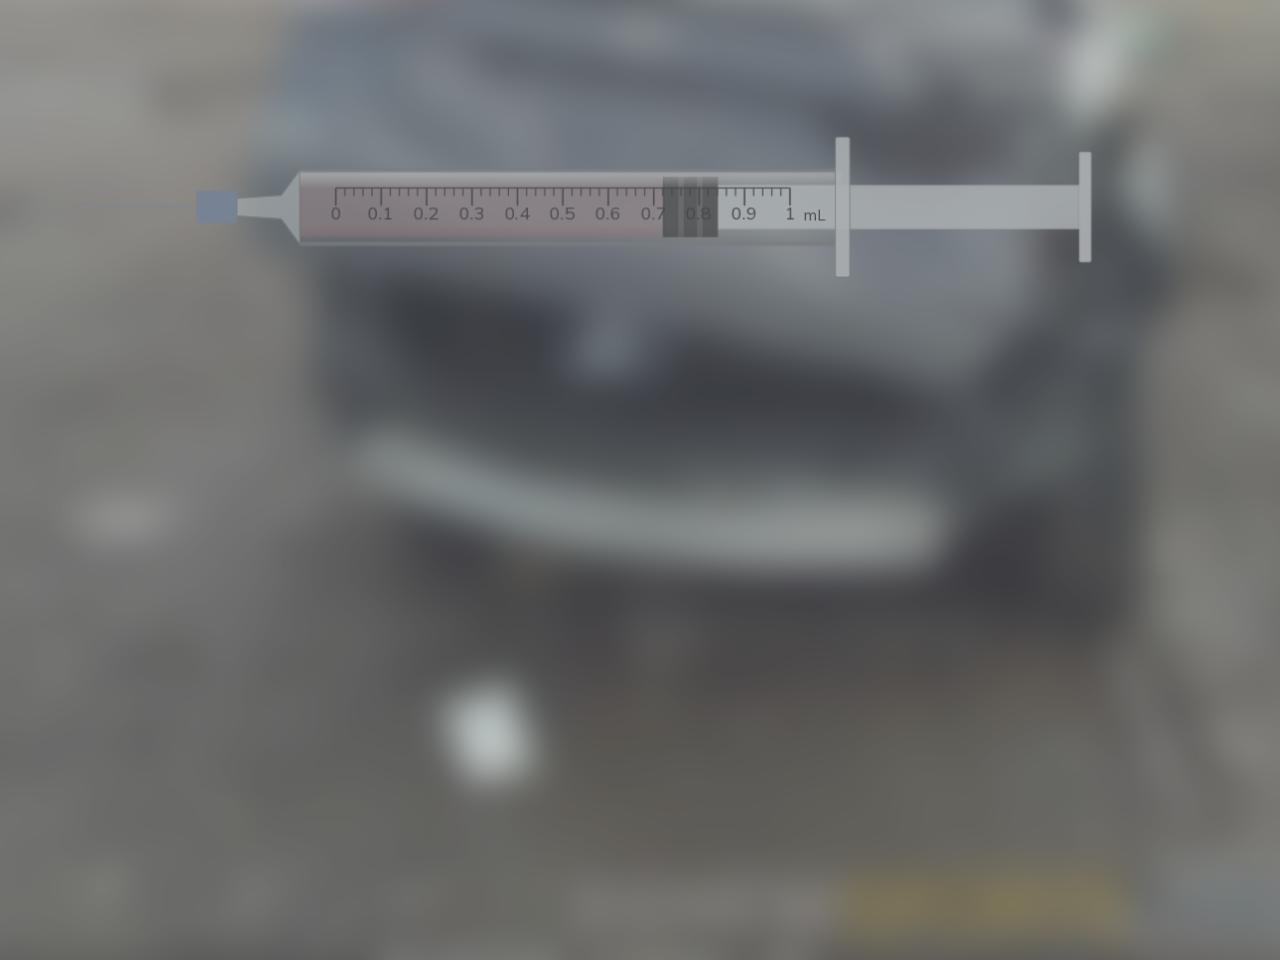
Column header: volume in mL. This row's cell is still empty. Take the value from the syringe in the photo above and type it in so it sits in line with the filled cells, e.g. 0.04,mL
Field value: 0.72,mL
